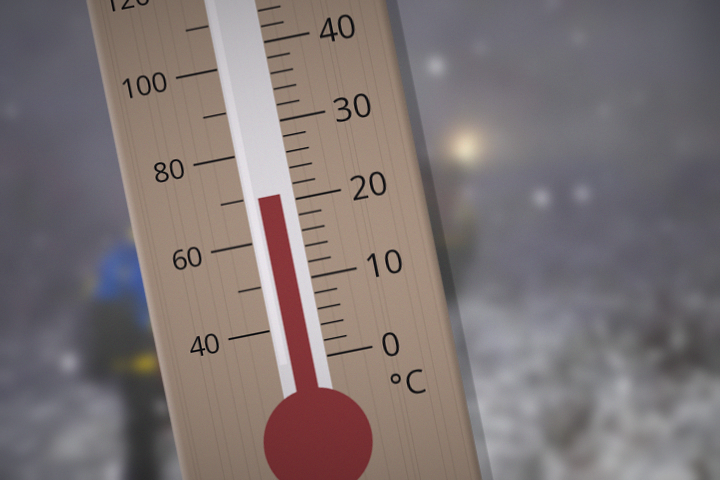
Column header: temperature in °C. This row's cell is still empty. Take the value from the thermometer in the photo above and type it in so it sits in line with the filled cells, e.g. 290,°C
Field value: 21,°C
